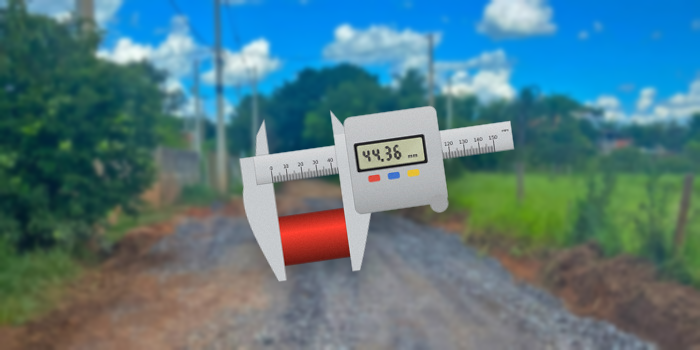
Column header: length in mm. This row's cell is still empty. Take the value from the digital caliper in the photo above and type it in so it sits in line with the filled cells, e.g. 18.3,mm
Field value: 44.36,mm
